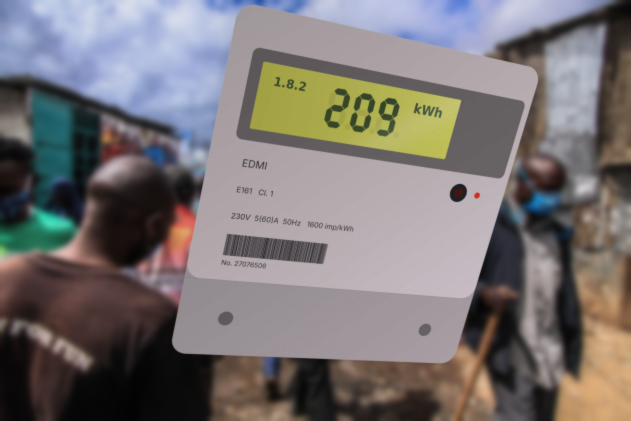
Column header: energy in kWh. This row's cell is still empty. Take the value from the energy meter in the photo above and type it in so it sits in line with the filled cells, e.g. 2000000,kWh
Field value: 209,kWh
